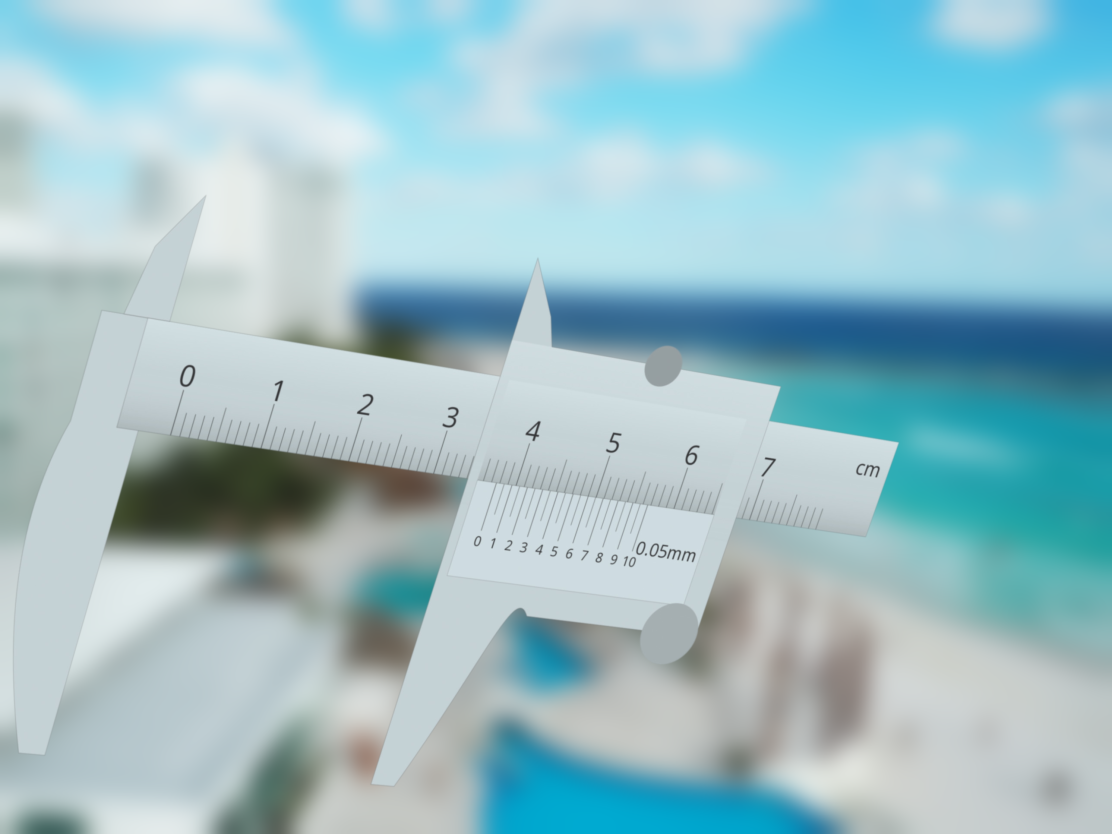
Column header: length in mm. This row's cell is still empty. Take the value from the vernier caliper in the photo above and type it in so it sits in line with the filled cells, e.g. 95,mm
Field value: 37.6,mm
